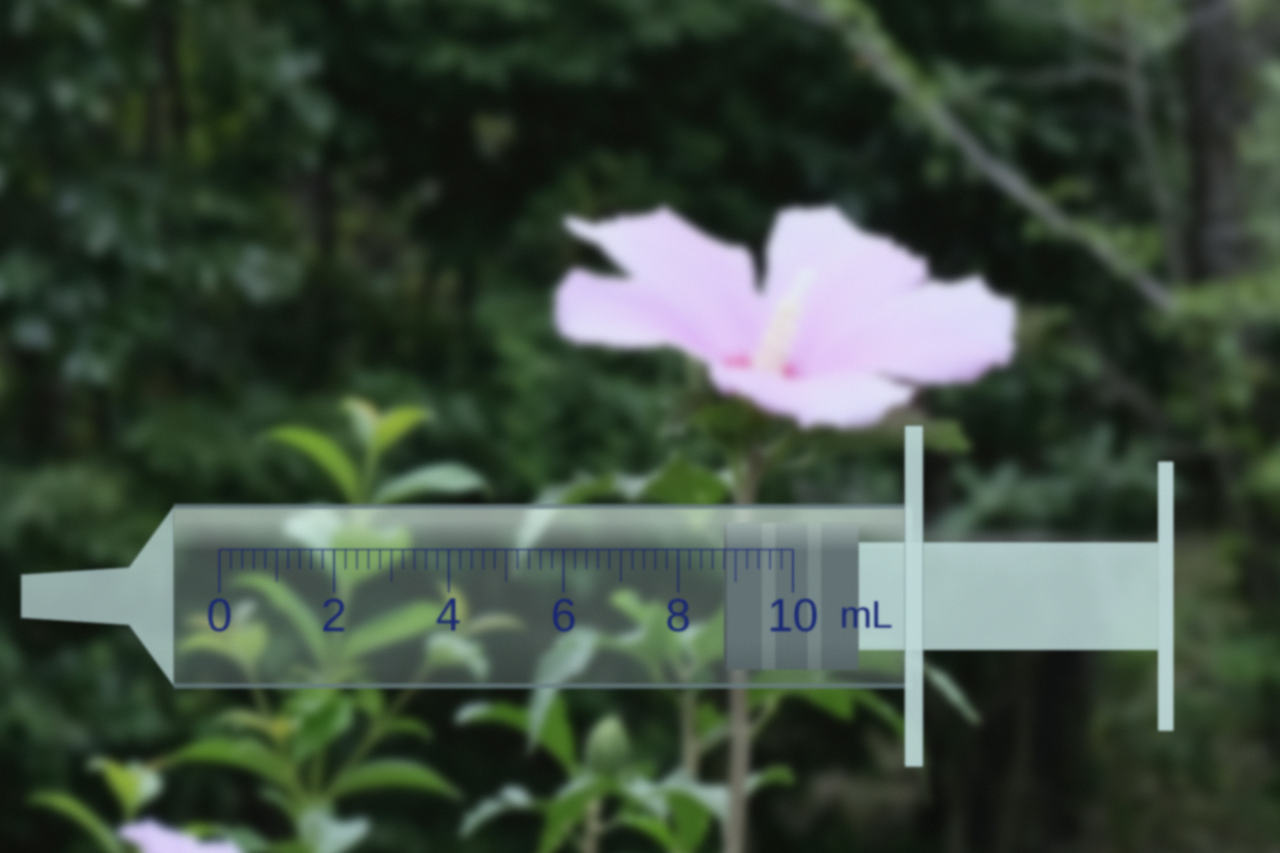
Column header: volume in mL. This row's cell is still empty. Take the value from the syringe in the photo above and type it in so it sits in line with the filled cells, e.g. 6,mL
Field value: 8.8,mL
